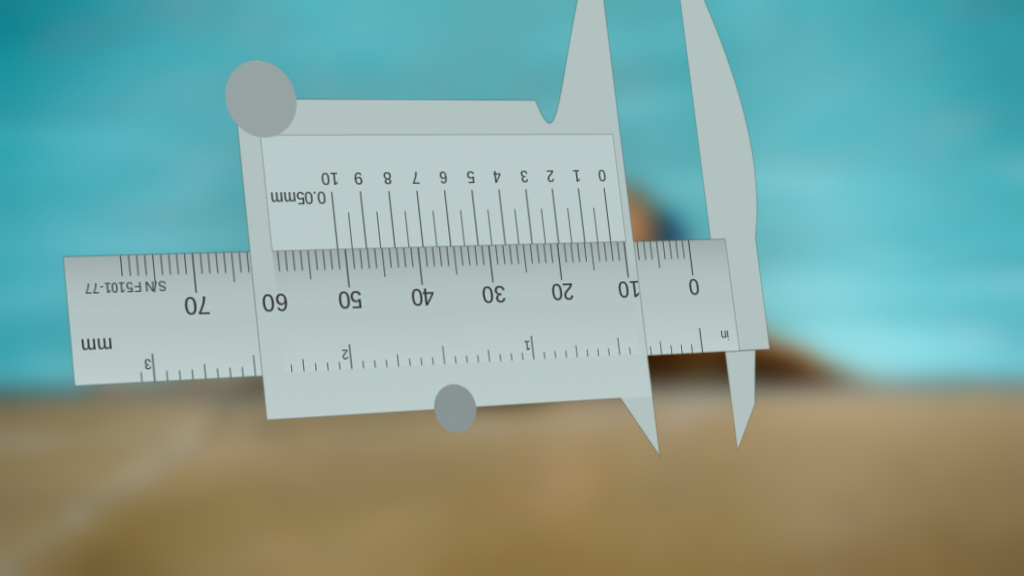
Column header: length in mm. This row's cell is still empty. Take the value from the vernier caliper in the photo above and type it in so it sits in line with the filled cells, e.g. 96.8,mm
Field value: 12.0,mm
